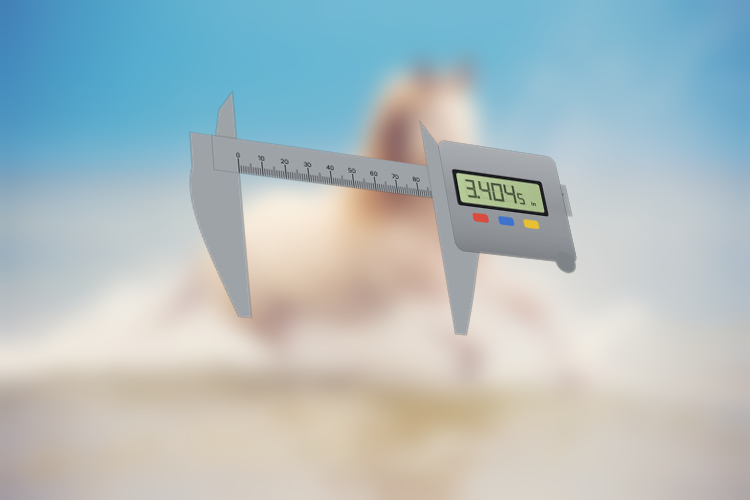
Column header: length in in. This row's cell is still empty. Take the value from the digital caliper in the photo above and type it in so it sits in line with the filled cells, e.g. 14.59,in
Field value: 3.4045,in
